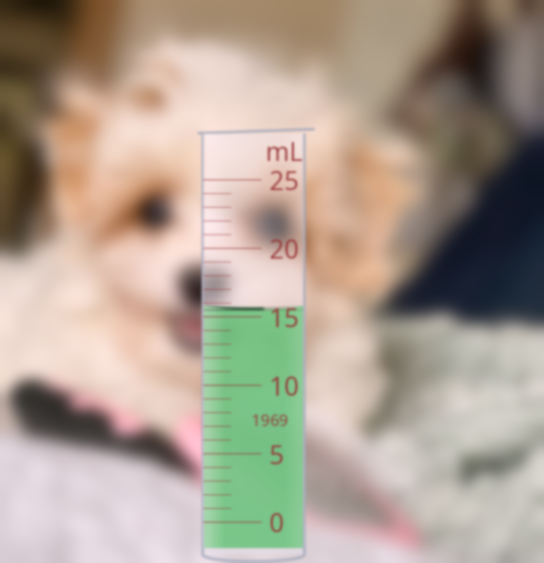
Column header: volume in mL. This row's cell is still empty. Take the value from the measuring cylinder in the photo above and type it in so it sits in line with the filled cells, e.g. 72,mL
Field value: 15.5,mL
